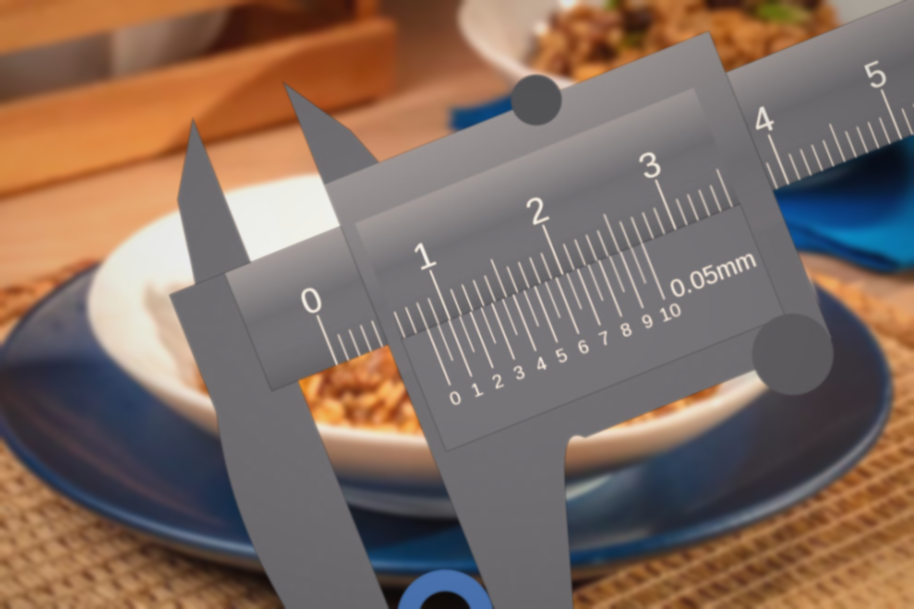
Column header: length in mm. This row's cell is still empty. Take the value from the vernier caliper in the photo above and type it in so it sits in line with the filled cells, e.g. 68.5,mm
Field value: 8.0,mm
